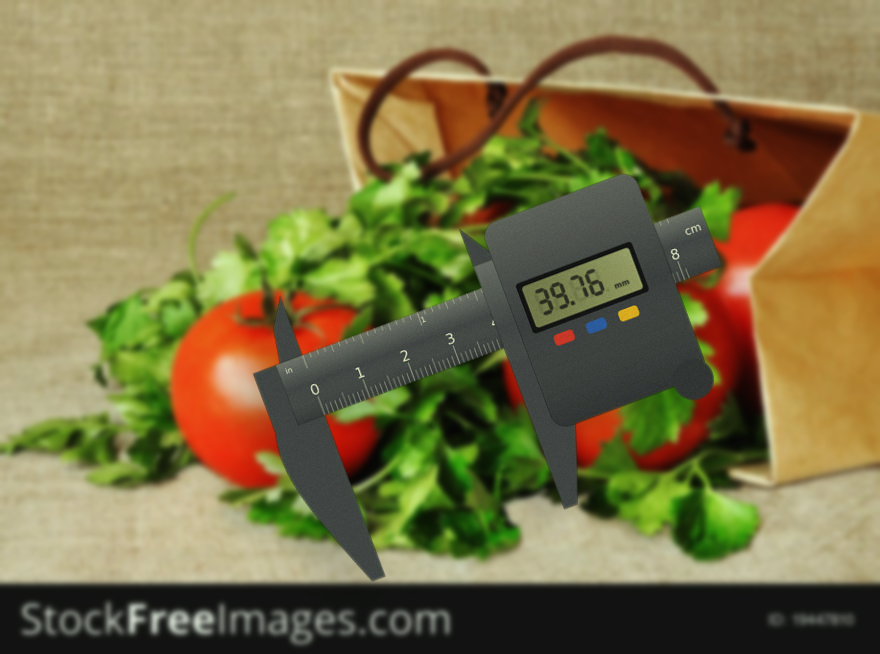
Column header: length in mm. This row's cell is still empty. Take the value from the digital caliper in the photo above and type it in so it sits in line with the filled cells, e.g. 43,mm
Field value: 39.76,mm
